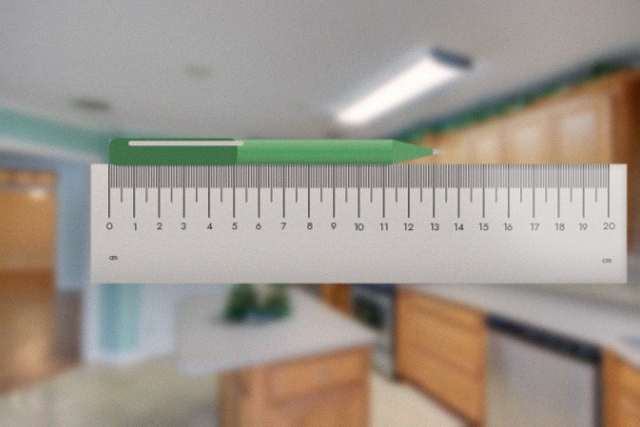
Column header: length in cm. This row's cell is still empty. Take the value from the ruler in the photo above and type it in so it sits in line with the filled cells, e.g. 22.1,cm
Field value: 13.5,cm
